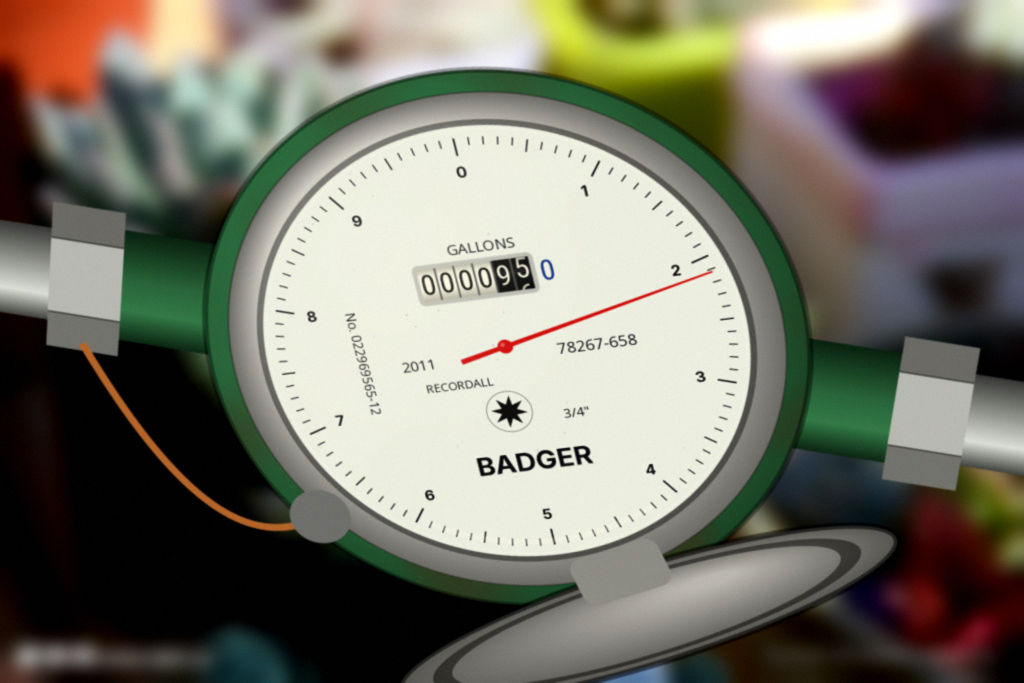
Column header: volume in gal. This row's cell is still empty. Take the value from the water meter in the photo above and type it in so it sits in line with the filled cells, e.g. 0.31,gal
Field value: 952.1,gal
